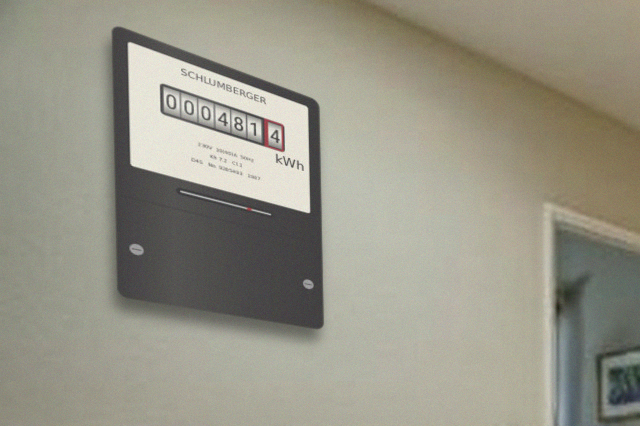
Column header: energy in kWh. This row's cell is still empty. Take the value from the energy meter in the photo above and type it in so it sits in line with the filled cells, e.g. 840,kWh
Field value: 481.4,kWh
